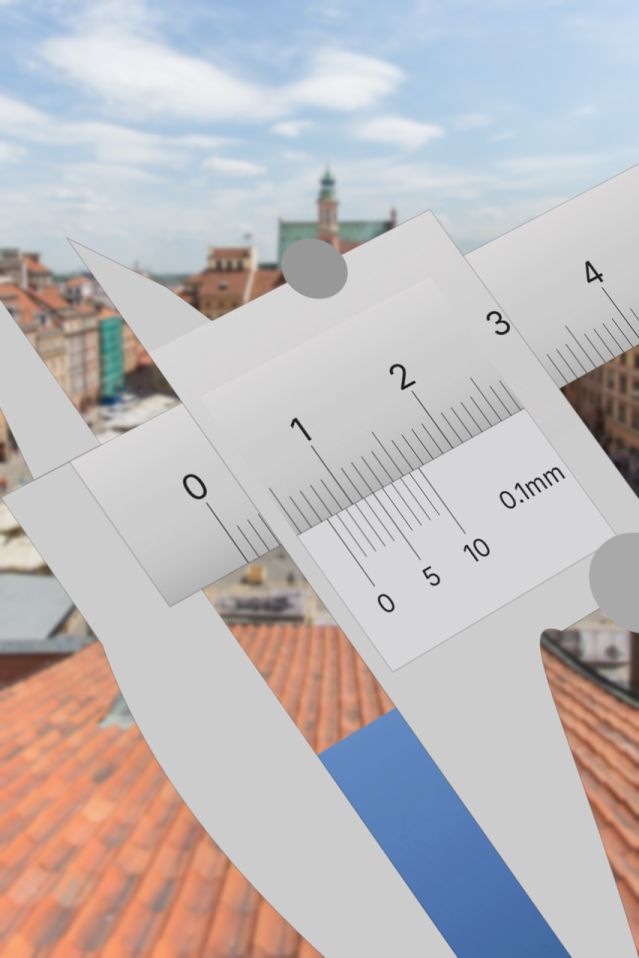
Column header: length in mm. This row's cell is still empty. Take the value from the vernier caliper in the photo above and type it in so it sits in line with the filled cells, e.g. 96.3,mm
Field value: 7.5,mm
